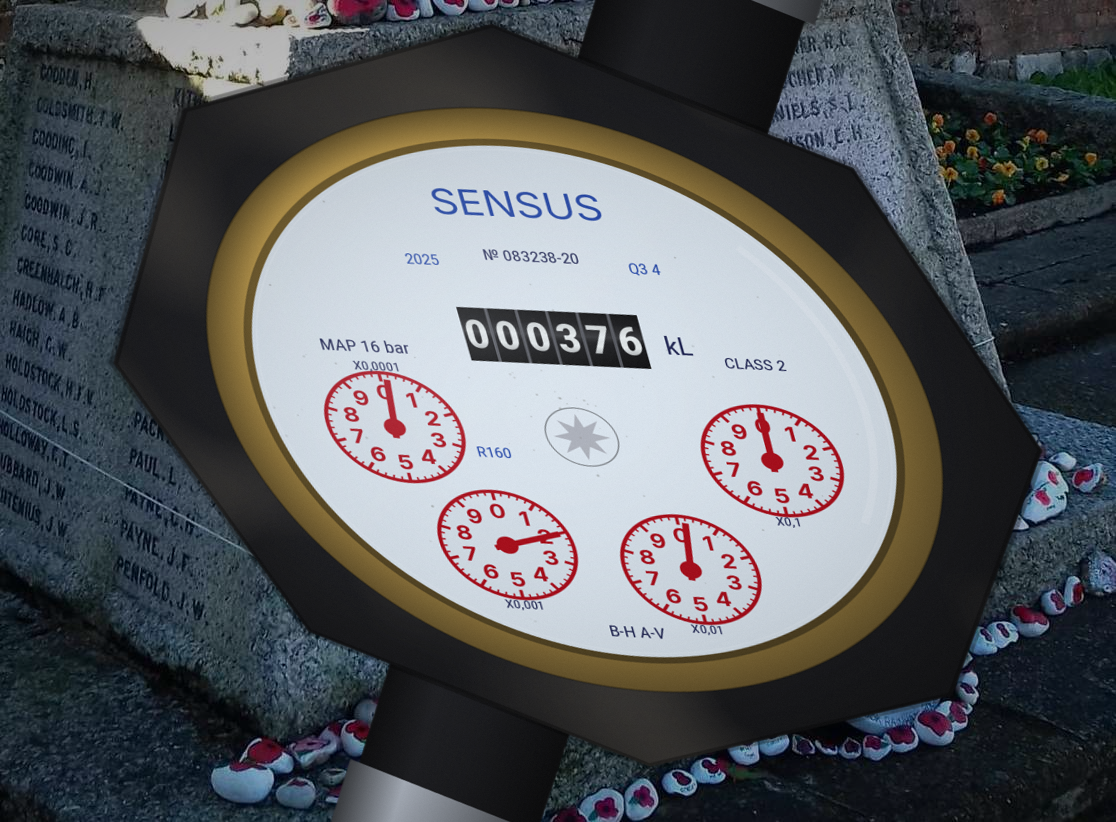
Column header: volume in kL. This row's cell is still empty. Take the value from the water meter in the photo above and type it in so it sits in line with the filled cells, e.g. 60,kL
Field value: 376.0020,kL
